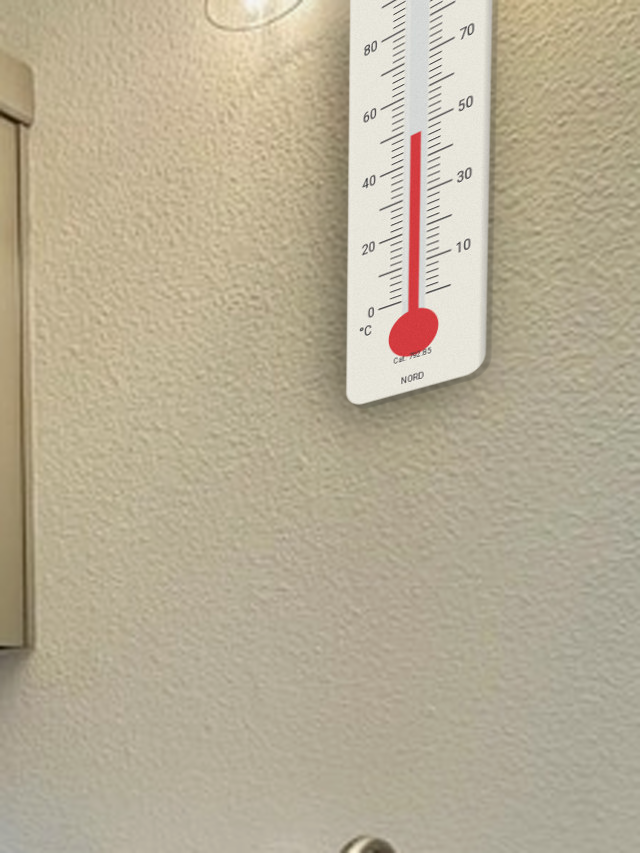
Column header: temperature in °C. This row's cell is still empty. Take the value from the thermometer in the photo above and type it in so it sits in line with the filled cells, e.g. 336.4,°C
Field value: 48,°C
